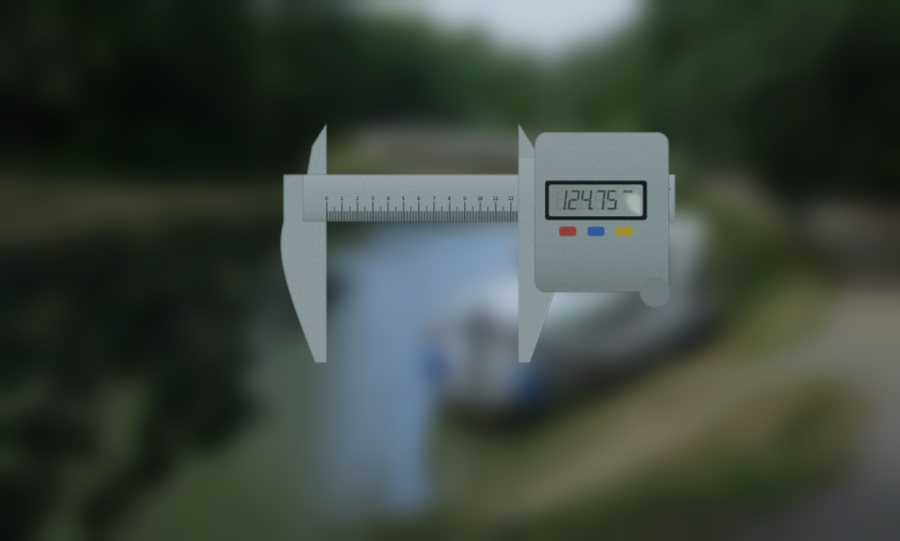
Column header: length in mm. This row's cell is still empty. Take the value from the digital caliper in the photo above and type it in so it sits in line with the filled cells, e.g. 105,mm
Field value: 124.75,mm
